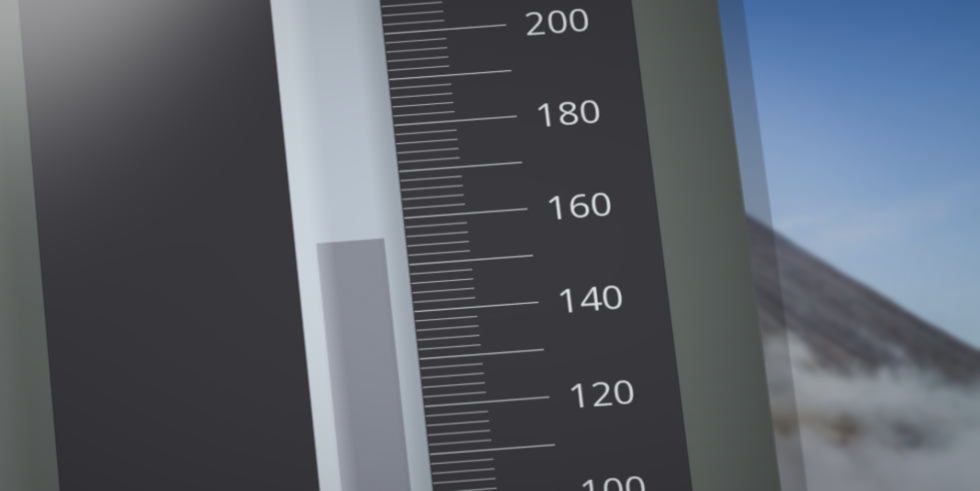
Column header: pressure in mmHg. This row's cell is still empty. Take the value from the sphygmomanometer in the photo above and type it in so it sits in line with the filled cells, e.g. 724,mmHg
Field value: 156,mmHg
